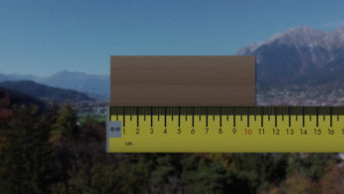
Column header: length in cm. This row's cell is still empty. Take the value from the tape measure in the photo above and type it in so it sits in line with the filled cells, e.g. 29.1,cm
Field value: 10.5,cm
